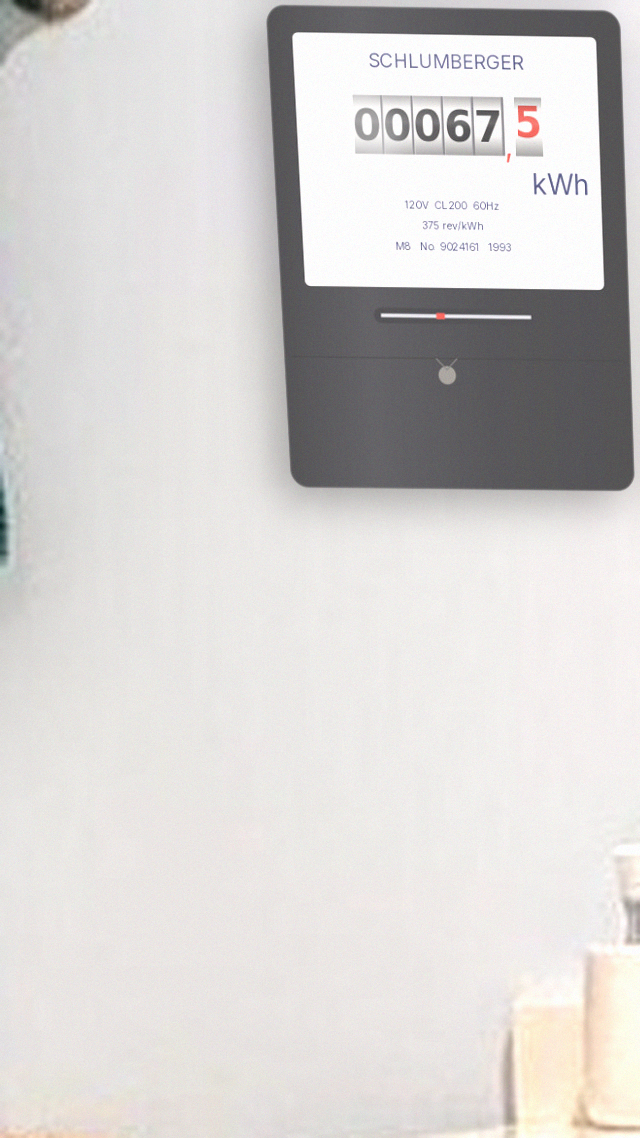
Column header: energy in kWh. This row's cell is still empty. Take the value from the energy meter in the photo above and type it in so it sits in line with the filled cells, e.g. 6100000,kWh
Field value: 67.5,kWh
